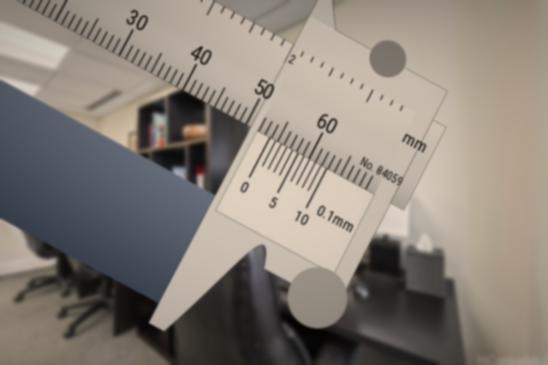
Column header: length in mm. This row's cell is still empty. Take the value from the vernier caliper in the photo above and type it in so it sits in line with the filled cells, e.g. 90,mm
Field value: 53.8,mm
